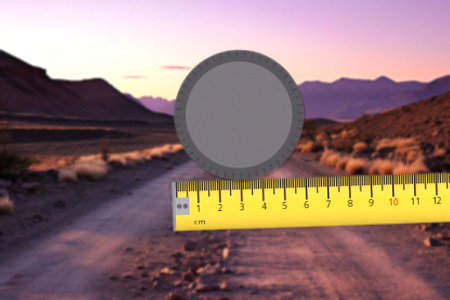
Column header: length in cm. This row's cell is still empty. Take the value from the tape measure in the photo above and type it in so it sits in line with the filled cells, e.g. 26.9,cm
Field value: 6,cm
